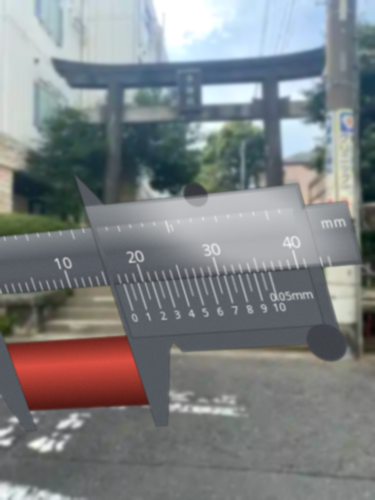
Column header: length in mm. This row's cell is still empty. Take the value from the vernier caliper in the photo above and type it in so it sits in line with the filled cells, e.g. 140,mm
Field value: 17.4,mm
